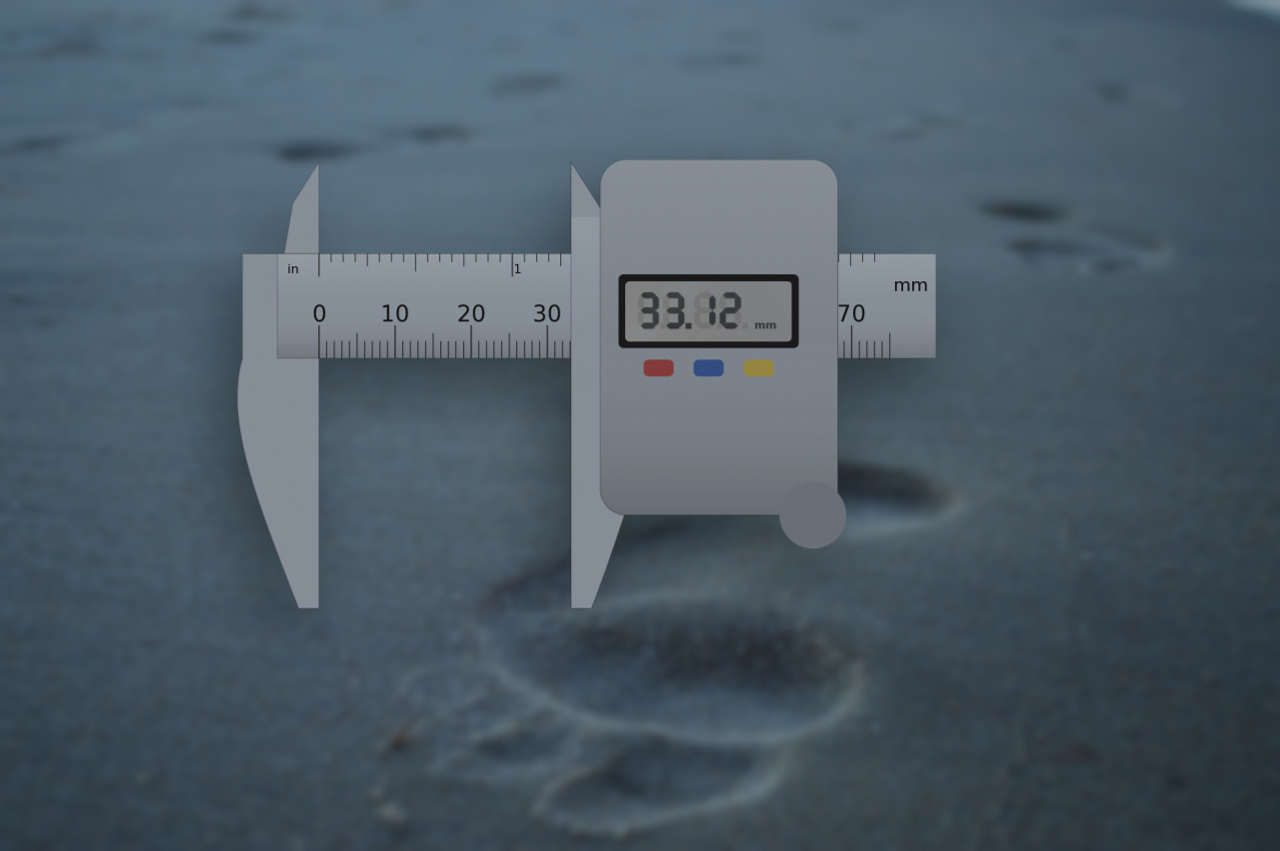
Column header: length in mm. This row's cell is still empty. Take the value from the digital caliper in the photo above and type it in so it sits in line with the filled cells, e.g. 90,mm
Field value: 33.12,mm
